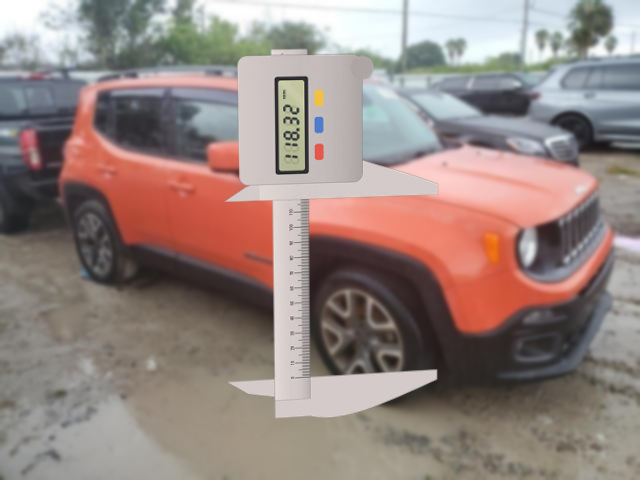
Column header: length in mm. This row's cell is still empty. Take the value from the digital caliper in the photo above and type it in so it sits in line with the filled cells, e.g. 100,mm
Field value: 118.32,mm
